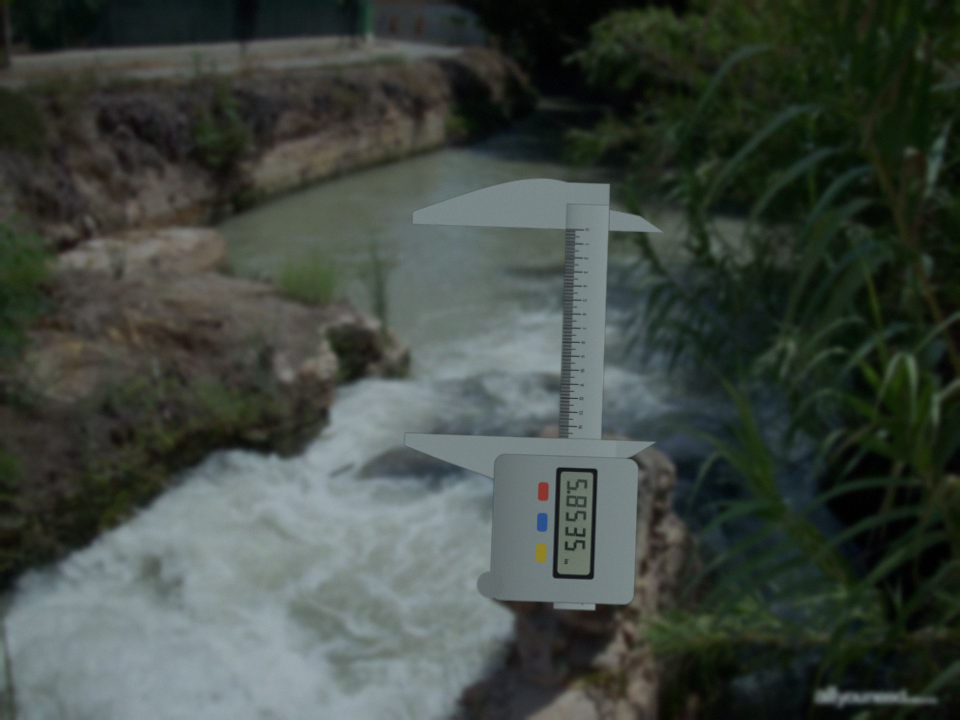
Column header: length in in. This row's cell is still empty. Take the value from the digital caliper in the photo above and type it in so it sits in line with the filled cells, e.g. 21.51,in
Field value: 5.8535,in
